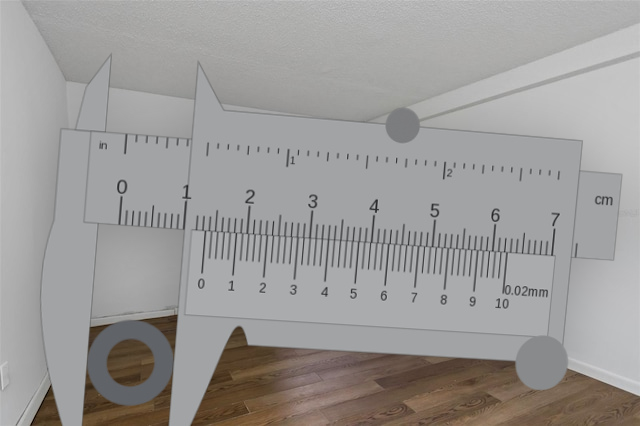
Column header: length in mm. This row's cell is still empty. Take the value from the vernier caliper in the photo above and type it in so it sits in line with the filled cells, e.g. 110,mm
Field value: 13.4,mm
